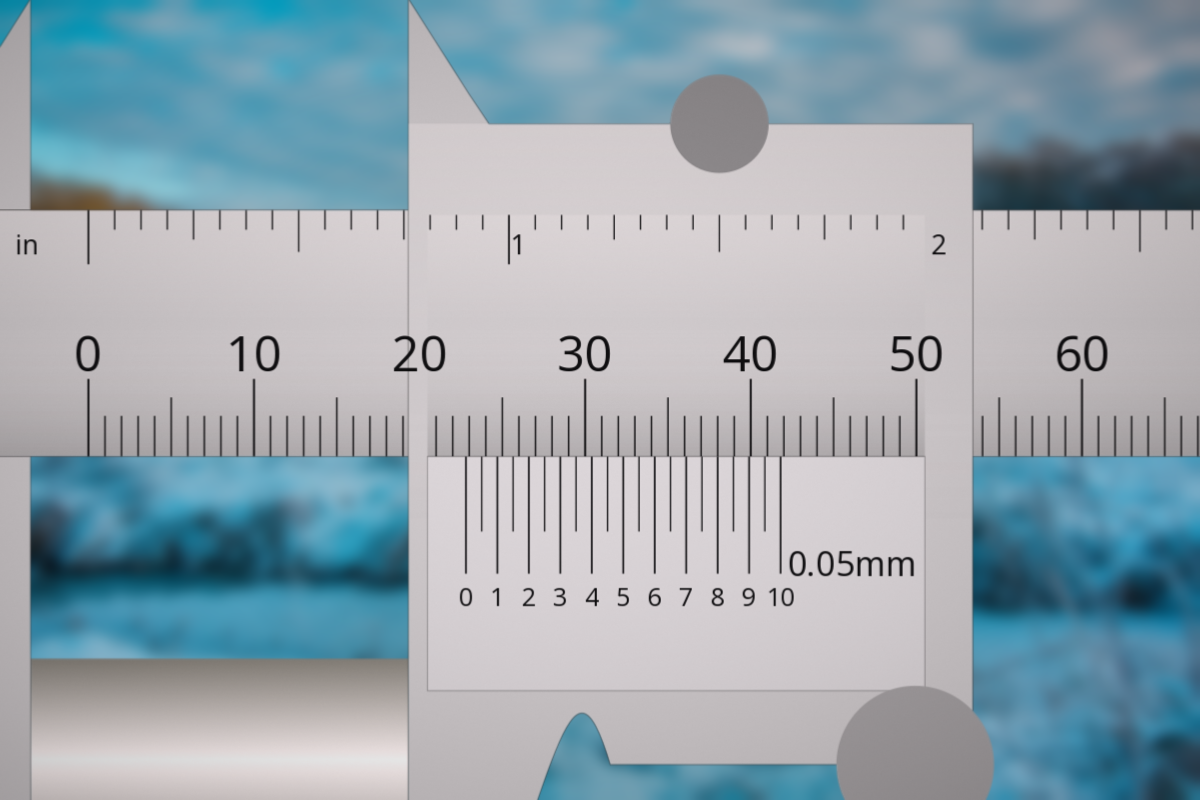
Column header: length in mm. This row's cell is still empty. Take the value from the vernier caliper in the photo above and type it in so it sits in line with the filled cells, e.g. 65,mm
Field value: 22.8,mm
